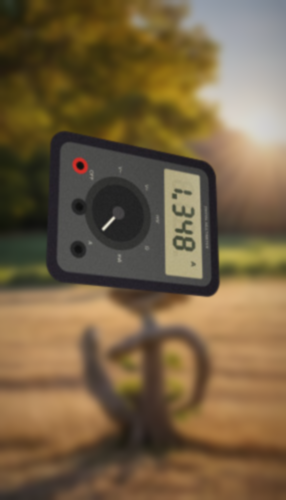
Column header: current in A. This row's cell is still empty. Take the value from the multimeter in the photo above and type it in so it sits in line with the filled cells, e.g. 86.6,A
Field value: 1.348,A
